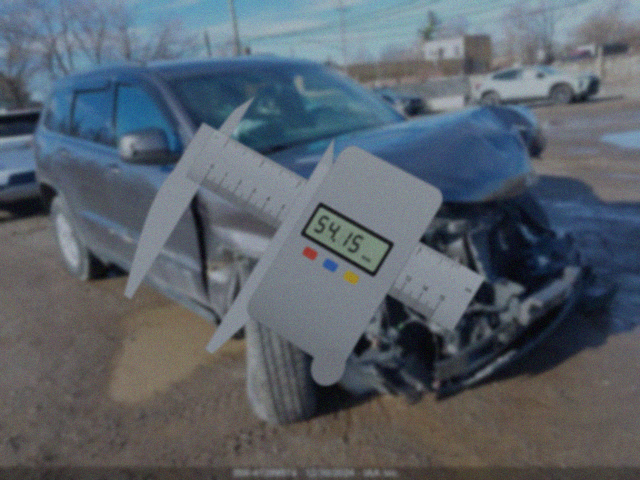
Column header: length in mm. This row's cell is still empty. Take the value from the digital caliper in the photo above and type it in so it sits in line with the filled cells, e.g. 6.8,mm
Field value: 54.15,mm
